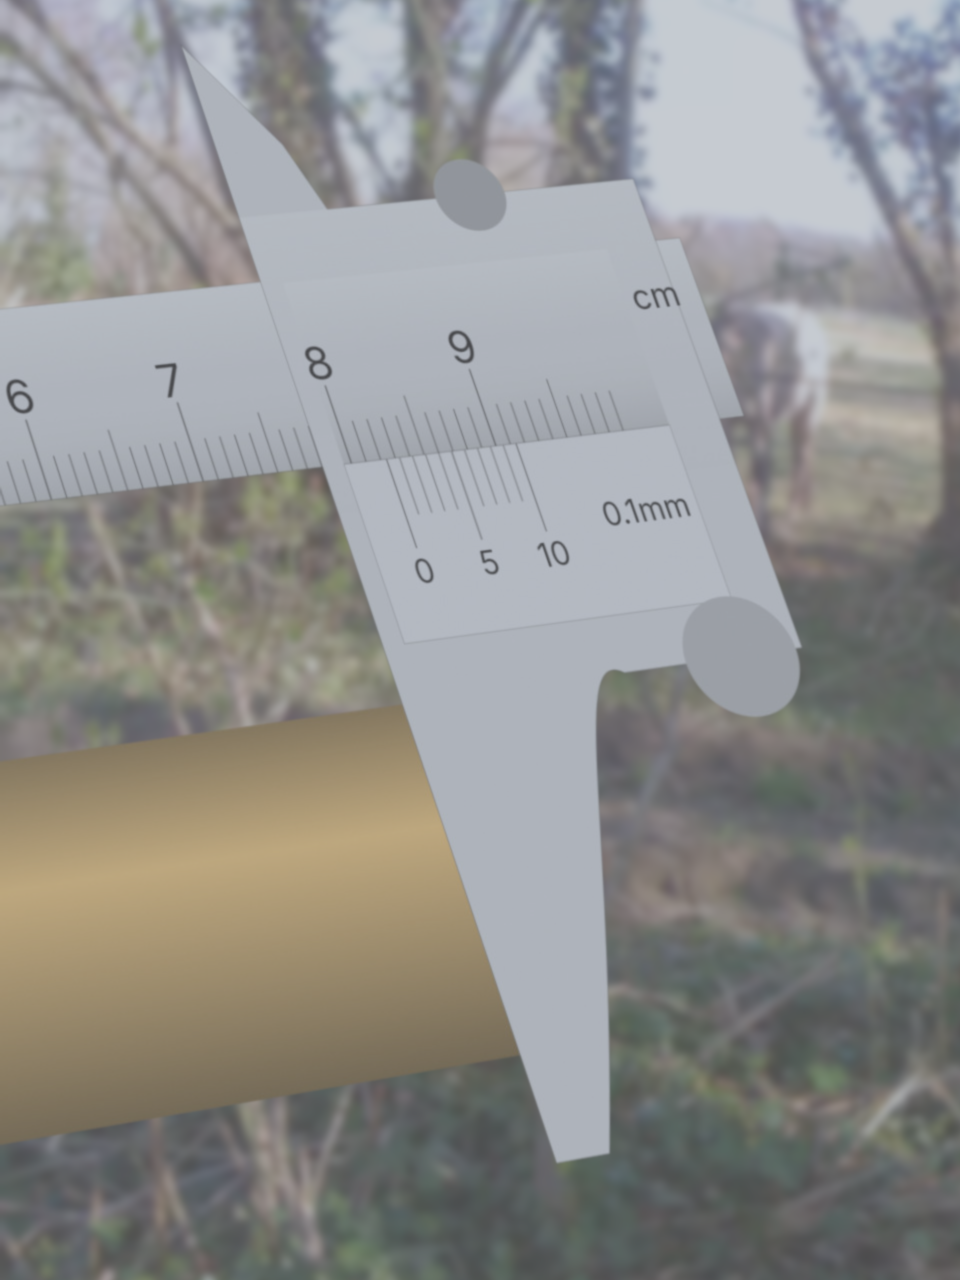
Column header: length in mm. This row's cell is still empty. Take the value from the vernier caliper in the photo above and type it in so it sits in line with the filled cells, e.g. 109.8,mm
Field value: 82.4,mm
